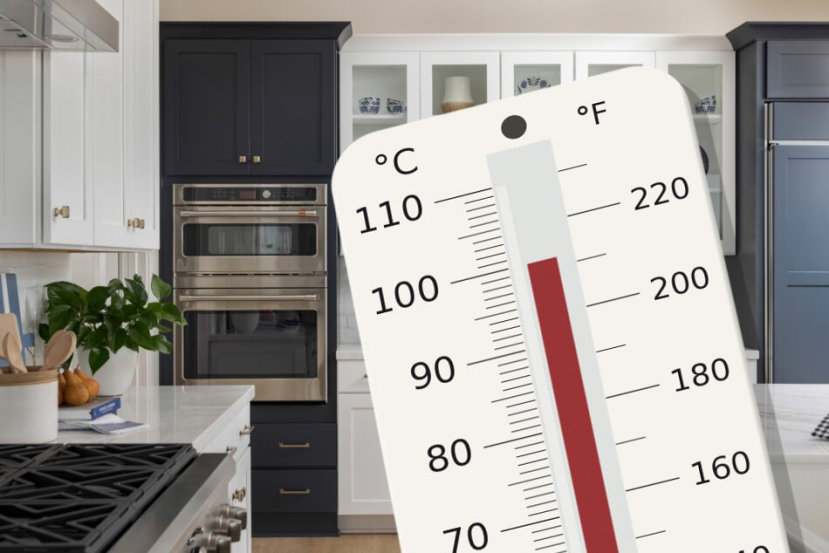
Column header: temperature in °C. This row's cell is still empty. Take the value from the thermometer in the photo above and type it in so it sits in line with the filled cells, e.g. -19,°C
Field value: 100,°C
